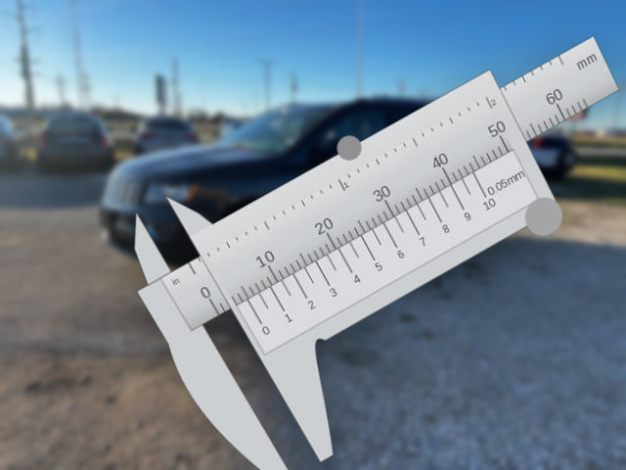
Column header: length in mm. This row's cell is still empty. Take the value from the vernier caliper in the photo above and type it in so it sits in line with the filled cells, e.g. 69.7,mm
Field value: 4.8,mm
